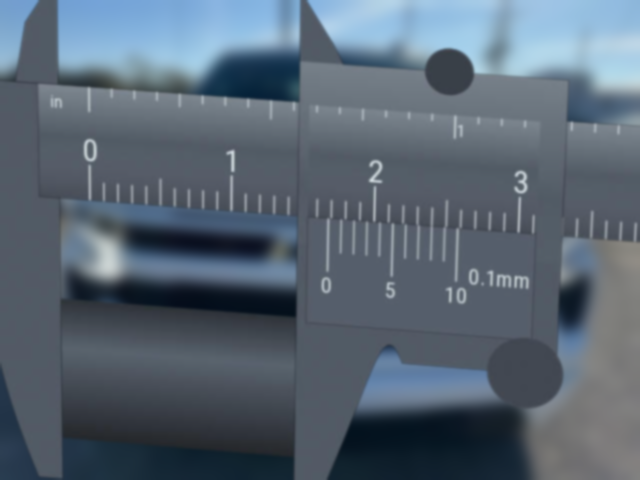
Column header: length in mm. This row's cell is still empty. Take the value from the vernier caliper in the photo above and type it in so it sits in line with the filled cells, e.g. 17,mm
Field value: 16.8,mm
